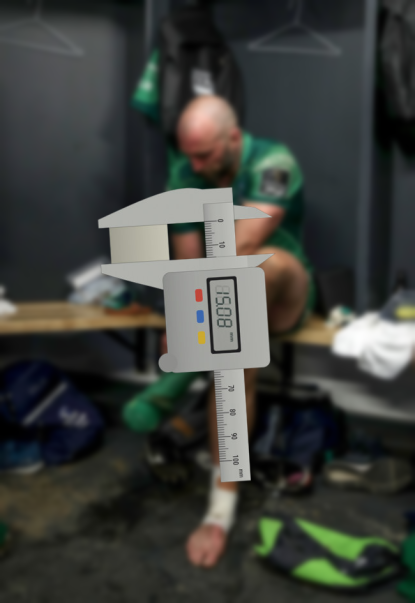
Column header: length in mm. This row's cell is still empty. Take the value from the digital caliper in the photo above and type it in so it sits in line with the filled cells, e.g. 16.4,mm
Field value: 15.08,mm
